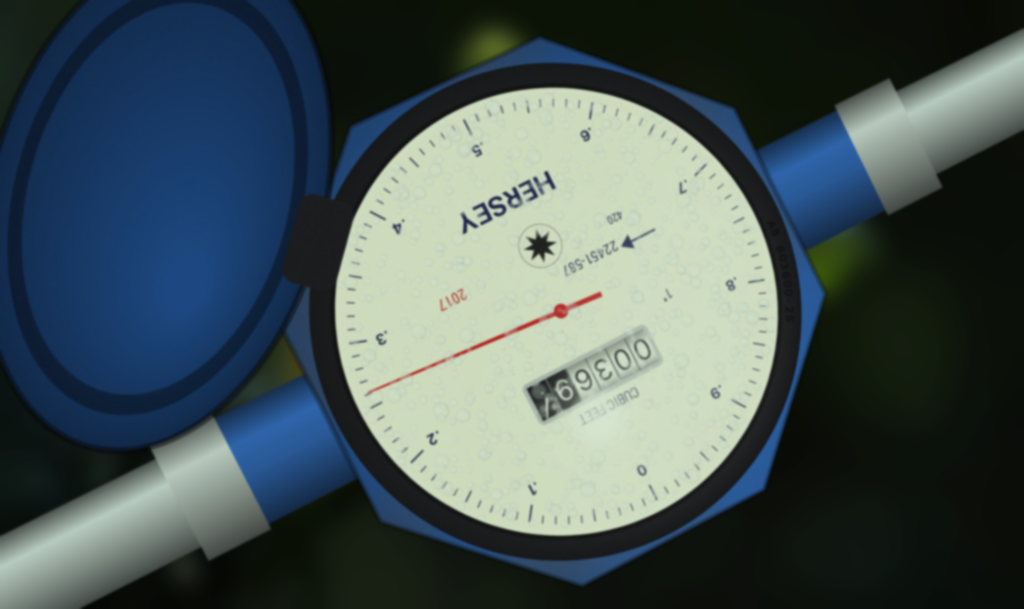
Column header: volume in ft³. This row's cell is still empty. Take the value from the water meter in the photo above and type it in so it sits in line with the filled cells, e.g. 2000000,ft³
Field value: 3697.26,ft³
